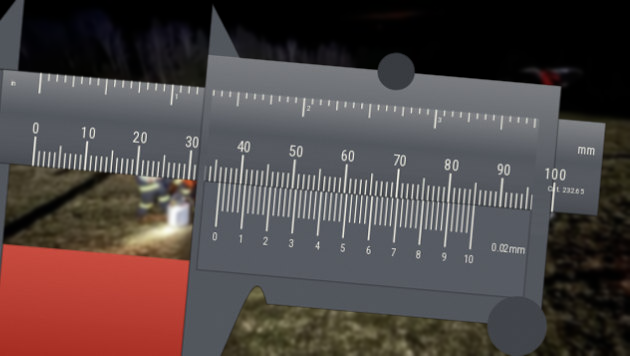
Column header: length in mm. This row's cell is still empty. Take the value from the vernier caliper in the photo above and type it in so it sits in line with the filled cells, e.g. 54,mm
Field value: 36.0,mm
